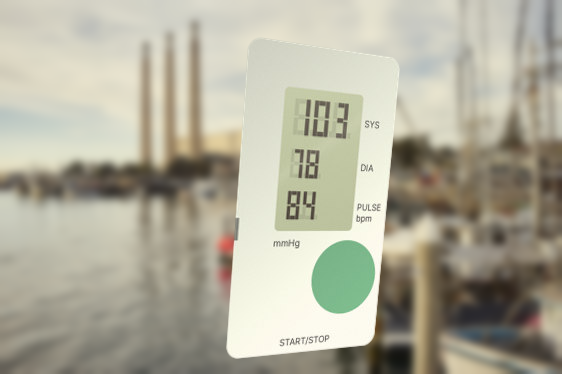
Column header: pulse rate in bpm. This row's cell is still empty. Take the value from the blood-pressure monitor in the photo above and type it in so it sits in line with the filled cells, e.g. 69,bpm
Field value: 84,bpm
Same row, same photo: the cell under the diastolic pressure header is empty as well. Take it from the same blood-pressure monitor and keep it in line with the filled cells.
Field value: 78,mmHg
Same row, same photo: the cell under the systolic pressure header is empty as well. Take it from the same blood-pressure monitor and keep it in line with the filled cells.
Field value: 103,mmHg
